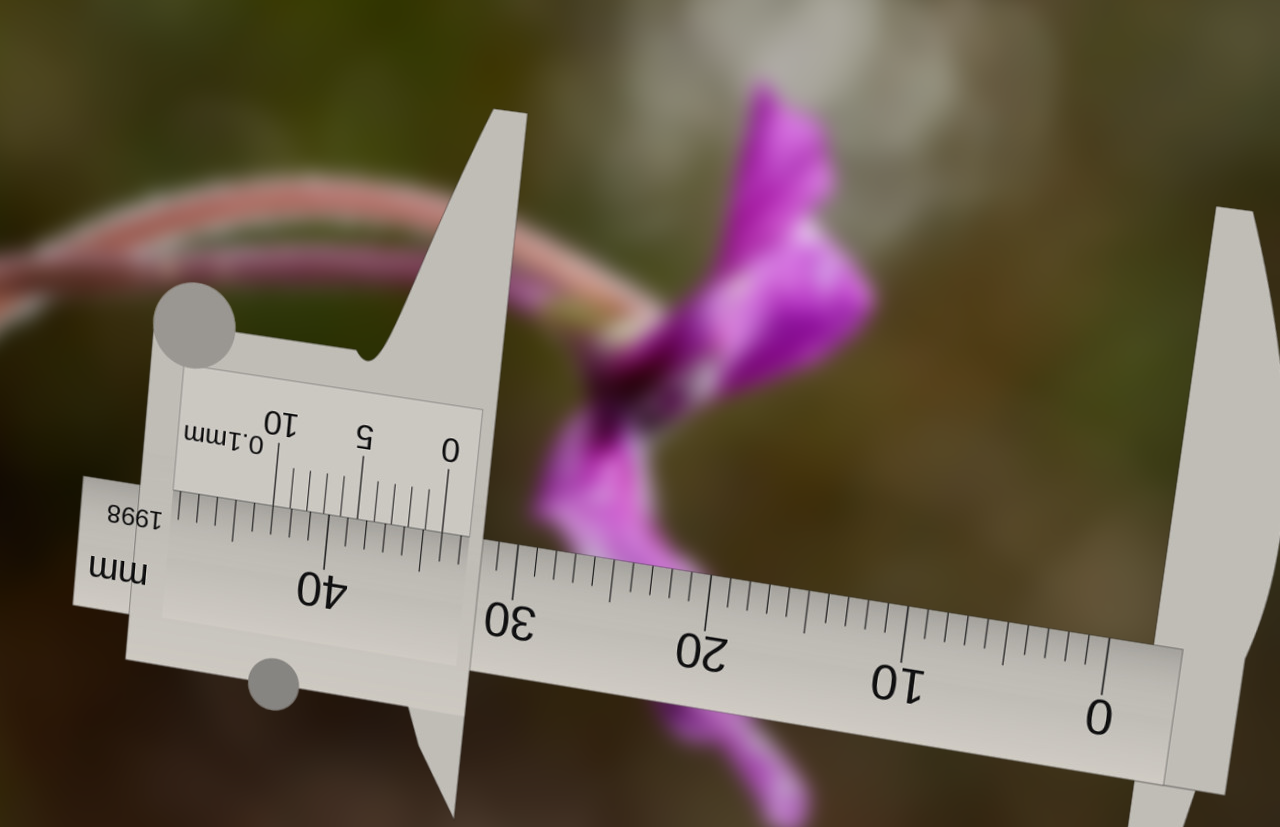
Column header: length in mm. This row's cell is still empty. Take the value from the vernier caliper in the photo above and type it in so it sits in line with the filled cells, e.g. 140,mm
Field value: 34.0,mm
